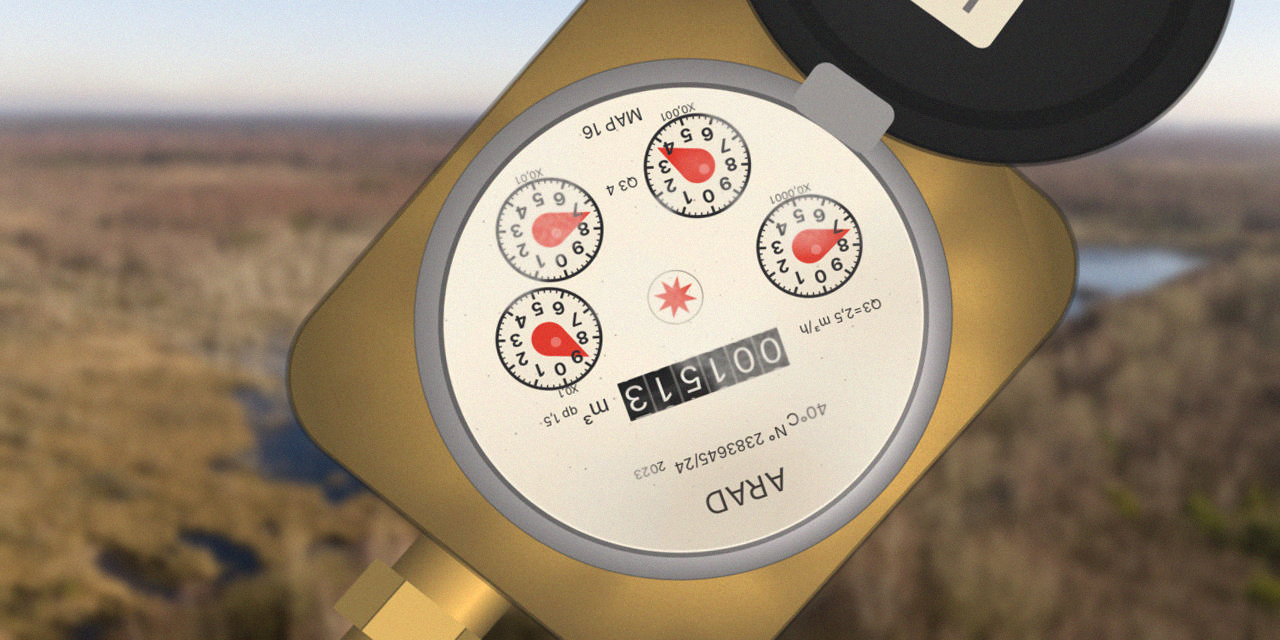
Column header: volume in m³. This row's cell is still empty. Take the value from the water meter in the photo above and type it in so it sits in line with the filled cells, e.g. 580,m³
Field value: 1513.8737,m³
